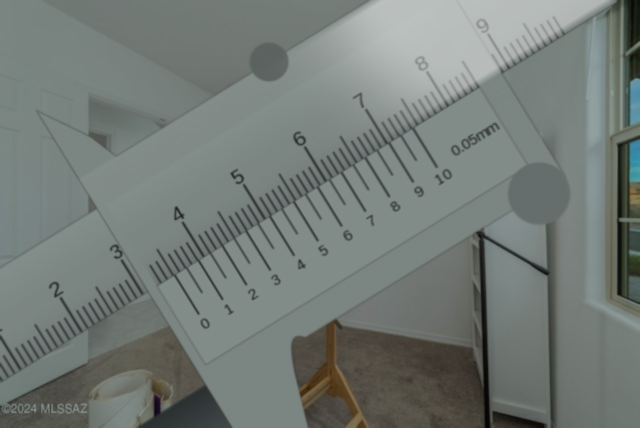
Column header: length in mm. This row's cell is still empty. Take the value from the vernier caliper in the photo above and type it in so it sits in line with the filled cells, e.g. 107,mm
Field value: 35.2,mm
